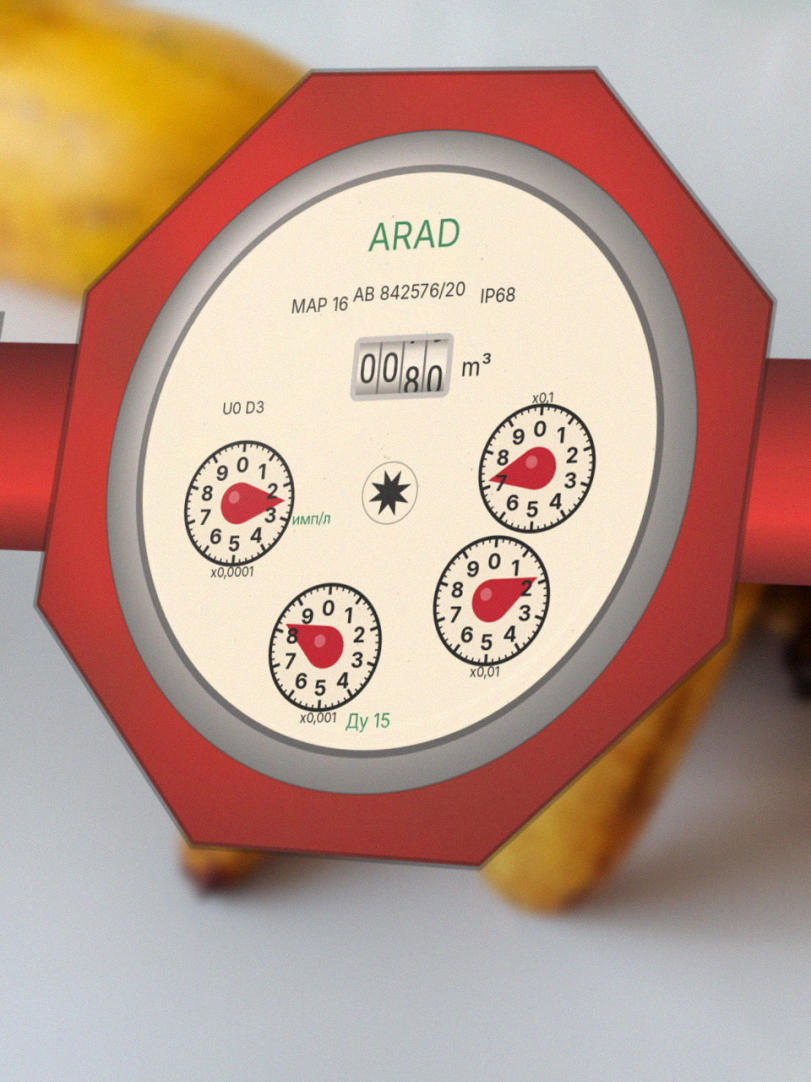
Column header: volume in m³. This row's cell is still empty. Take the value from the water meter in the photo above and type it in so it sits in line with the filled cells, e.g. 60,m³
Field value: 79.7182,m³
